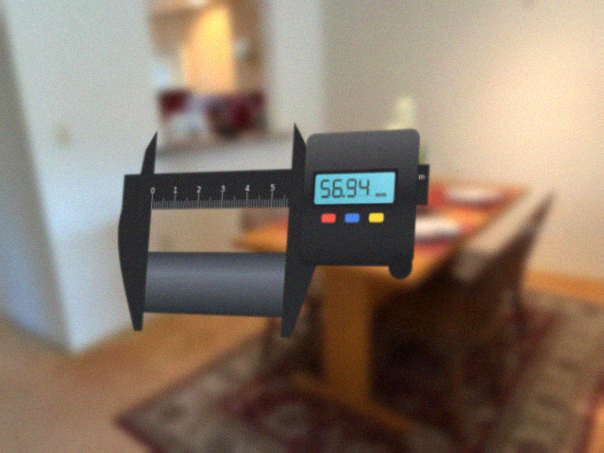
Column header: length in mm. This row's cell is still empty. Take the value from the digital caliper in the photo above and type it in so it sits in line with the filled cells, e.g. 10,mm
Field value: 56.94,mm
